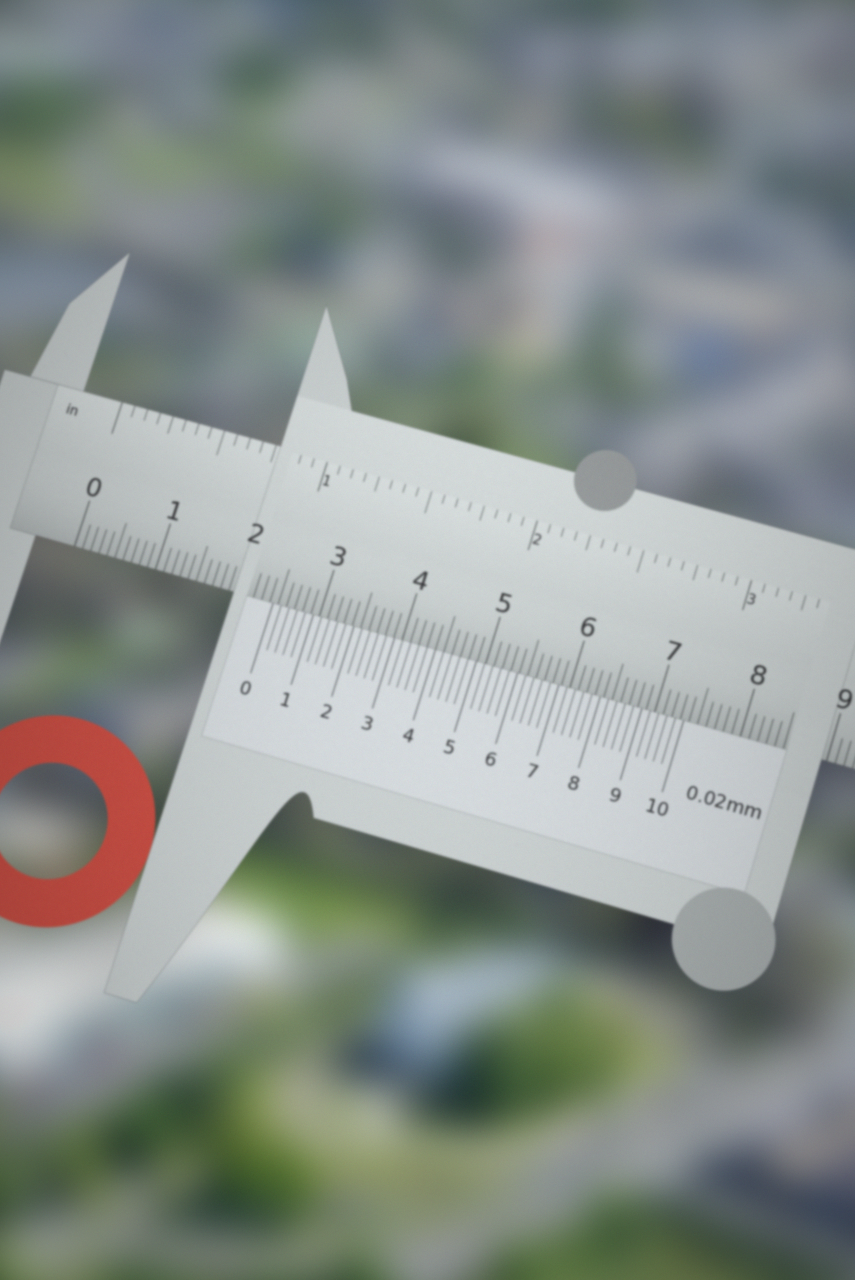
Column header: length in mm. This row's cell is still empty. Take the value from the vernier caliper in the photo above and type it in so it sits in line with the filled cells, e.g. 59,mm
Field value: 24.4,mm
